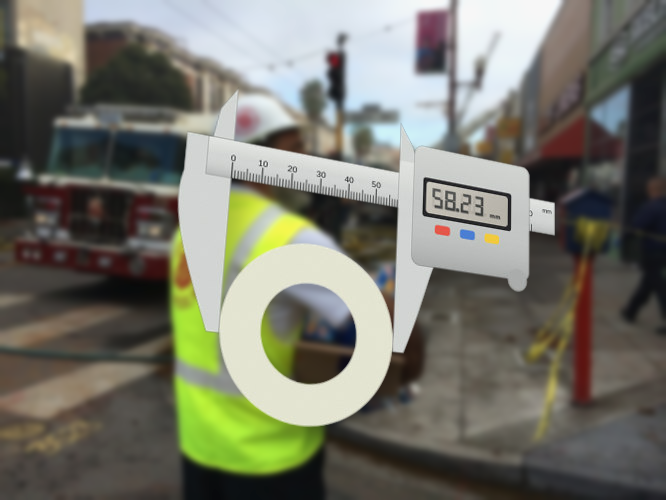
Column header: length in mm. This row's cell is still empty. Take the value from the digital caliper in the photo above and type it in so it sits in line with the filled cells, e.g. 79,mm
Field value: 58.23,mm
